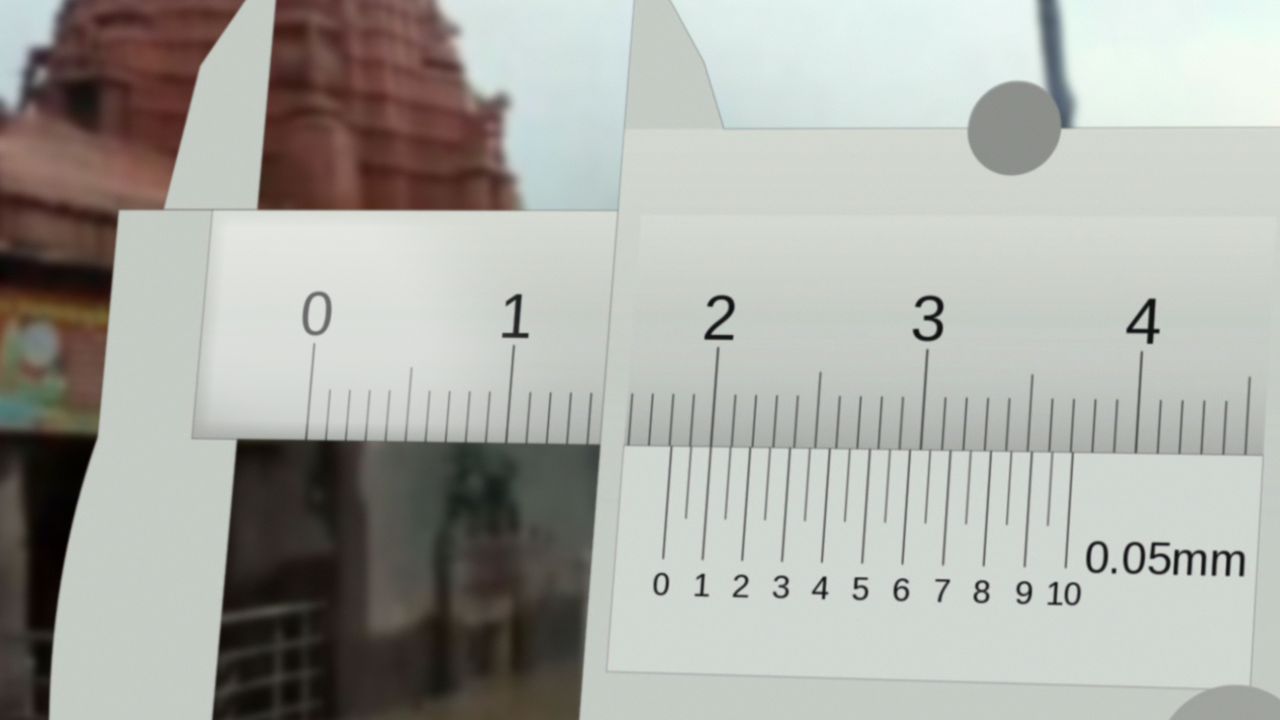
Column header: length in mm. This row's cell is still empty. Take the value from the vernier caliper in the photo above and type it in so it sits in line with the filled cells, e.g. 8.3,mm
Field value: 18.1,mm
